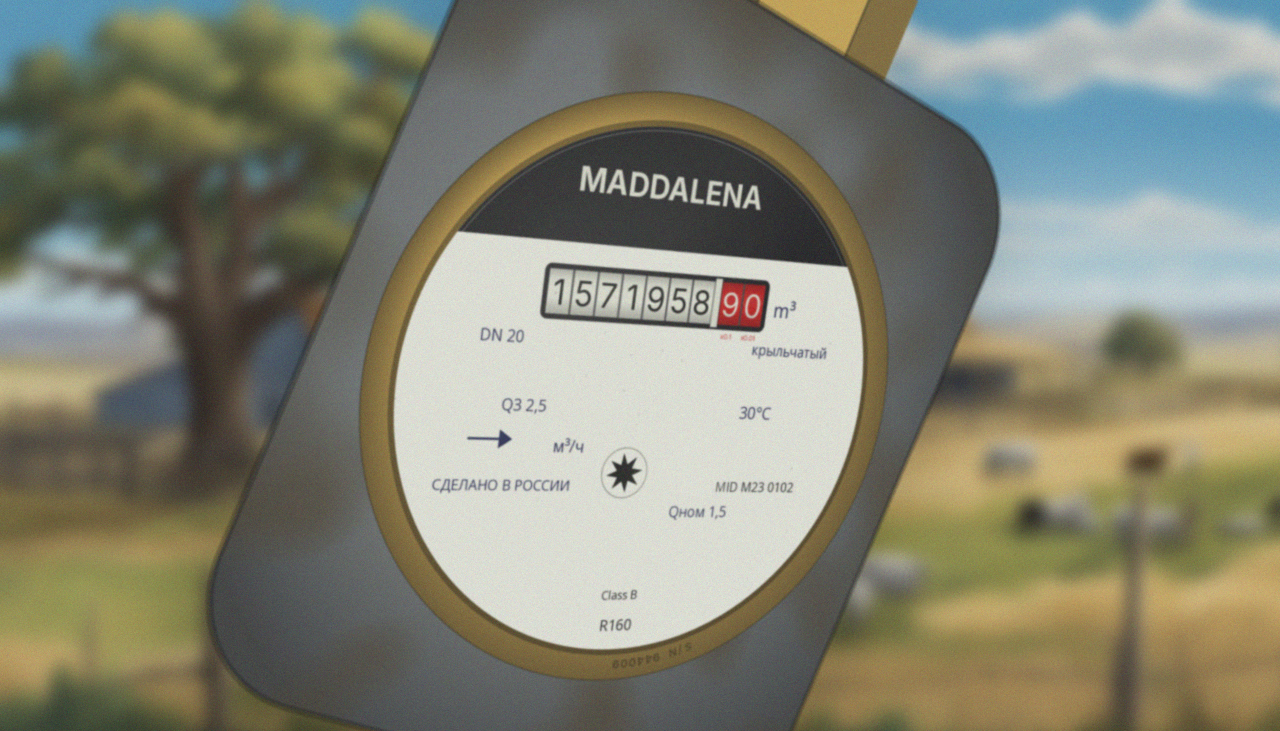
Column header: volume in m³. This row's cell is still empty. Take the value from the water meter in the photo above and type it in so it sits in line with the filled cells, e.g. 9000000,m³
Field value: 1571958.90,m³
